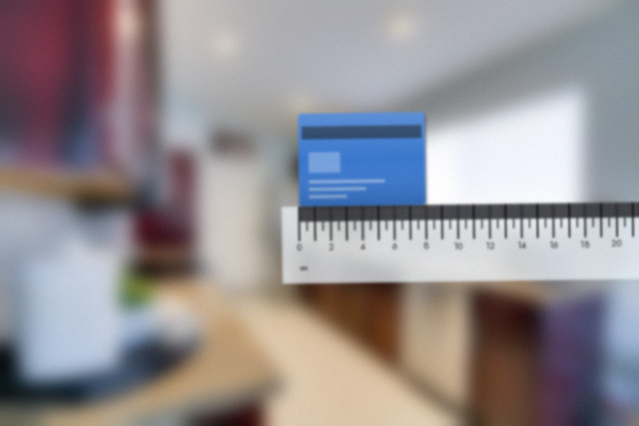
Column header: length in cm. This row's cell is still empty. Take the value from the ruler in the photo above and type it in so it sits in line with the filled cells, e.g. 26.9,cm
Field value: 8,cm
